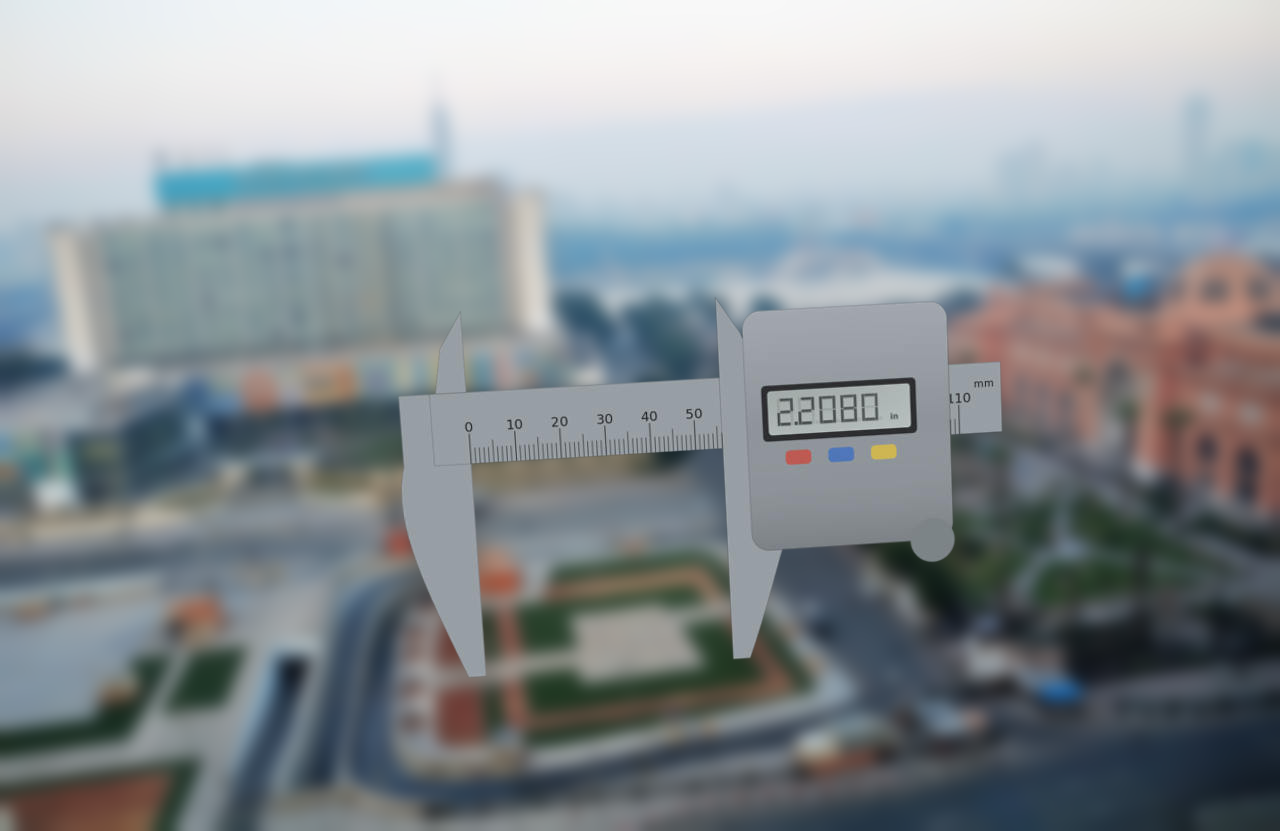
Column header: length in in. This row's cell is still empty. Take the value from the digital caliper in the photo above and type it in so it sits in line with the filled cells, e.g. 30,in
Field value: 2.2080,in
